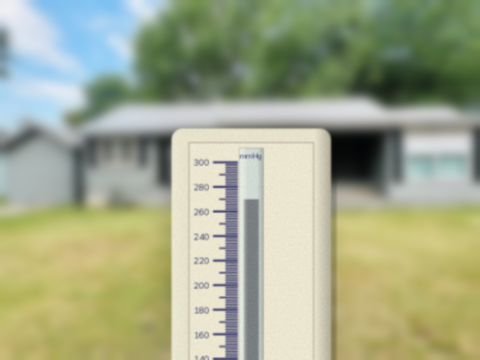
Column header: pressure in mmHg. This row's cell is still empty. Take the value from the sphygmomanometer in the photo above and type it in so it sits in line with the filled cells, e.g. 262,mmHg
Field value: 270,mmHg
